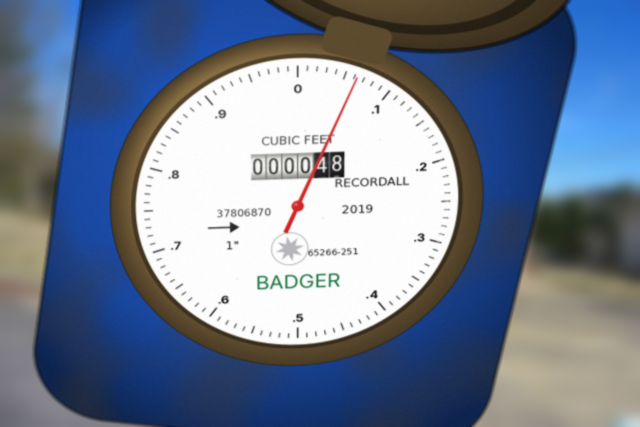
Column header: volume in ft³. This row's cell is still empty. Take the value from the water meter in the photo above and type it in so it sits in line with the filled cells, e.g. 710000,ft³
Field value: 48.06,ft³
